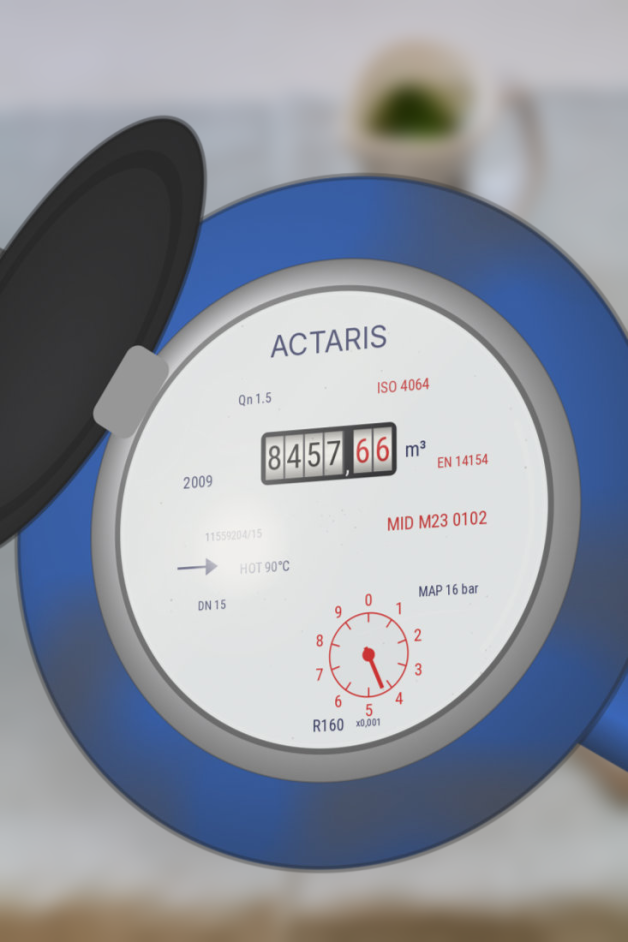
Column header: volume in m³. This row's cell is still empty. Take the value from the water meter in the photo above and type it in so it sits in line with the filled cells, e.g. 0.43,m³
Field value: 8457.664,m³
